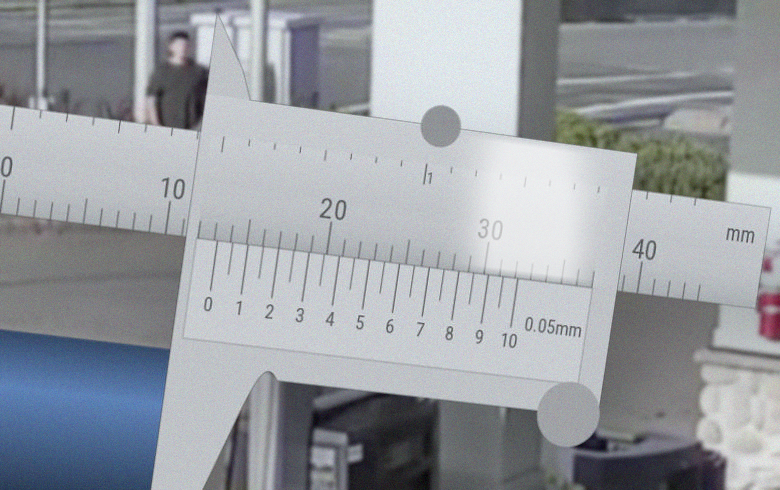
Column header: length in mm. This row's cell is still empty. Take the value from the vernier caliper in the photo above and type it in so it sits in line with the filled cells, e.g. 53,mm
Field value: 13.2,mm
